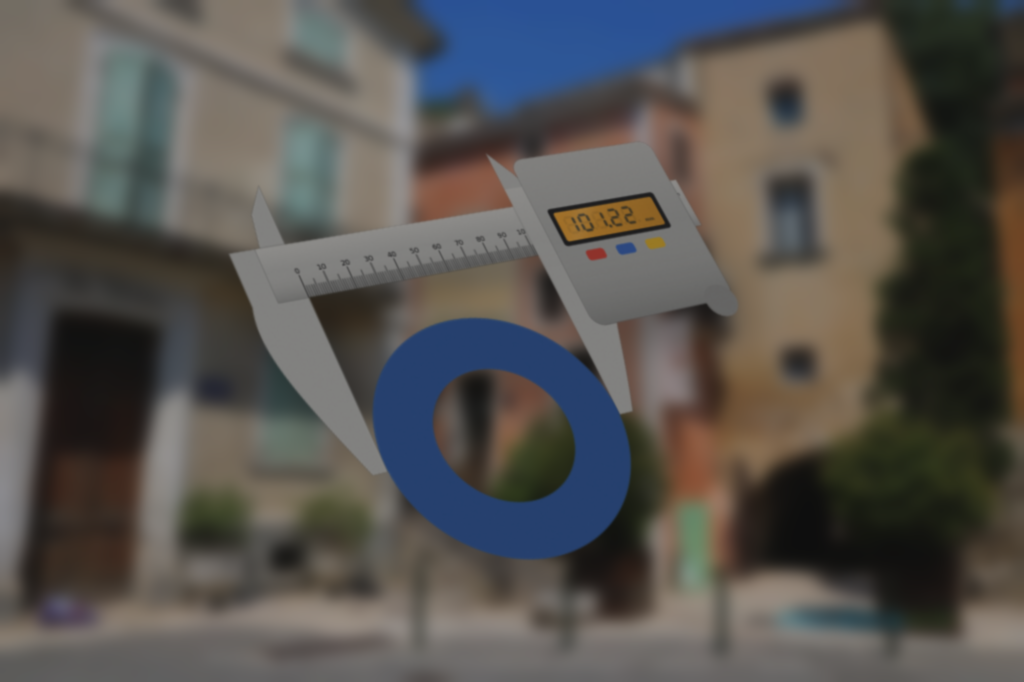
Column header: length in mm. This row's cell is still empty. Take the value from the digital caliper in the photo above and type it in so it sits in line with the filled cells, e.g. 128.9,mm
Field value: 101.22,mm
